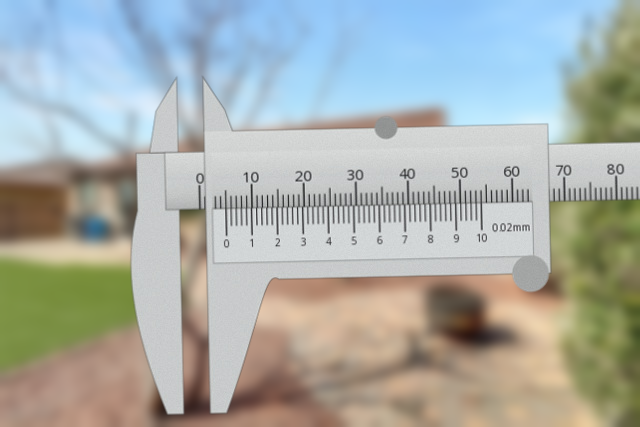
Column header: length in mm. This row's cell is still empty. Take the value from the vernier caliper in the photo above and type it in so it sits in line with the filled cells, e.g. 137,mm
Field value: 5.0,mm
